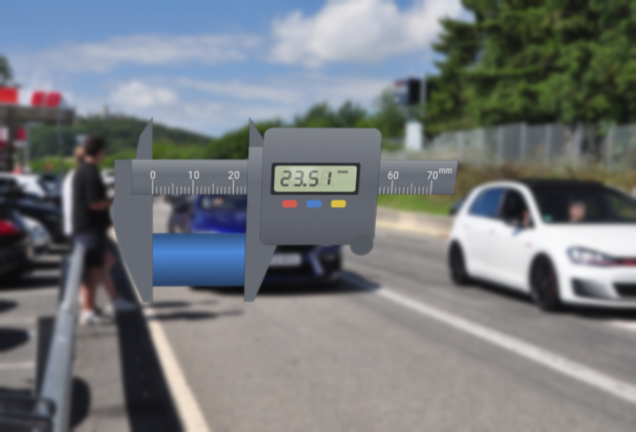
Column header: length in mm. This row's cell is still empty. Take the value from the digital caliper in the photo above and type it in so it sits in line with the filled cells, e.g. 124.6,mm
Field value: 23.51,mm
